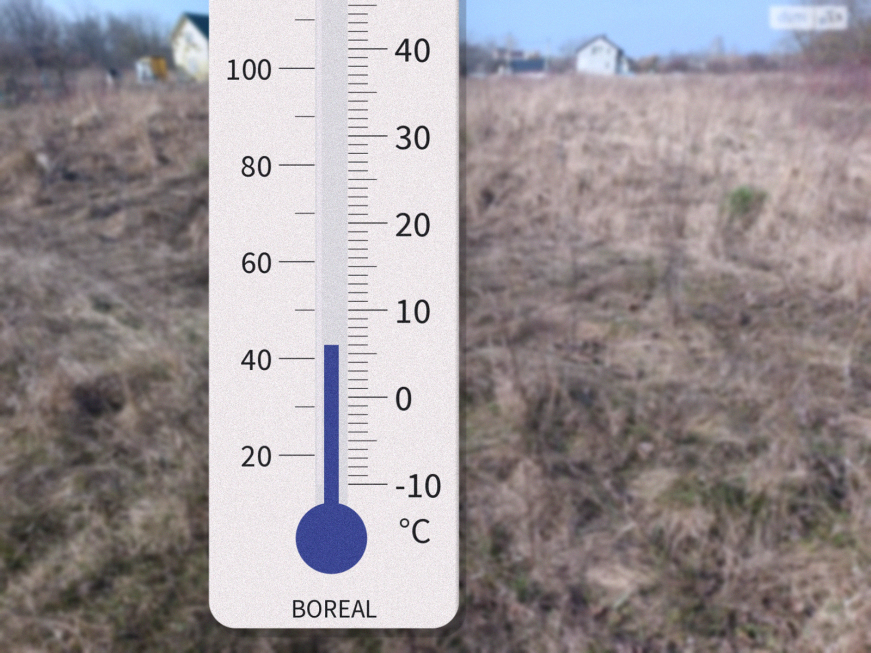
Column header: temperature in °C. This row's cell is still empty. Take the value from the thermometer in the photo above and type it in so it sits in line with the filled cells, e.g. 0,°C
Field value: 6,°C
